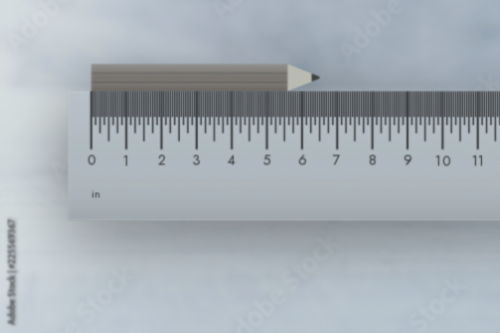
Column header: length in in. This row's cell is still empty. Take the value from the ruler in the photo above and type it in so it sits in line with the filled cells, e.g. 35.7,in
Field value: 6.5,in
